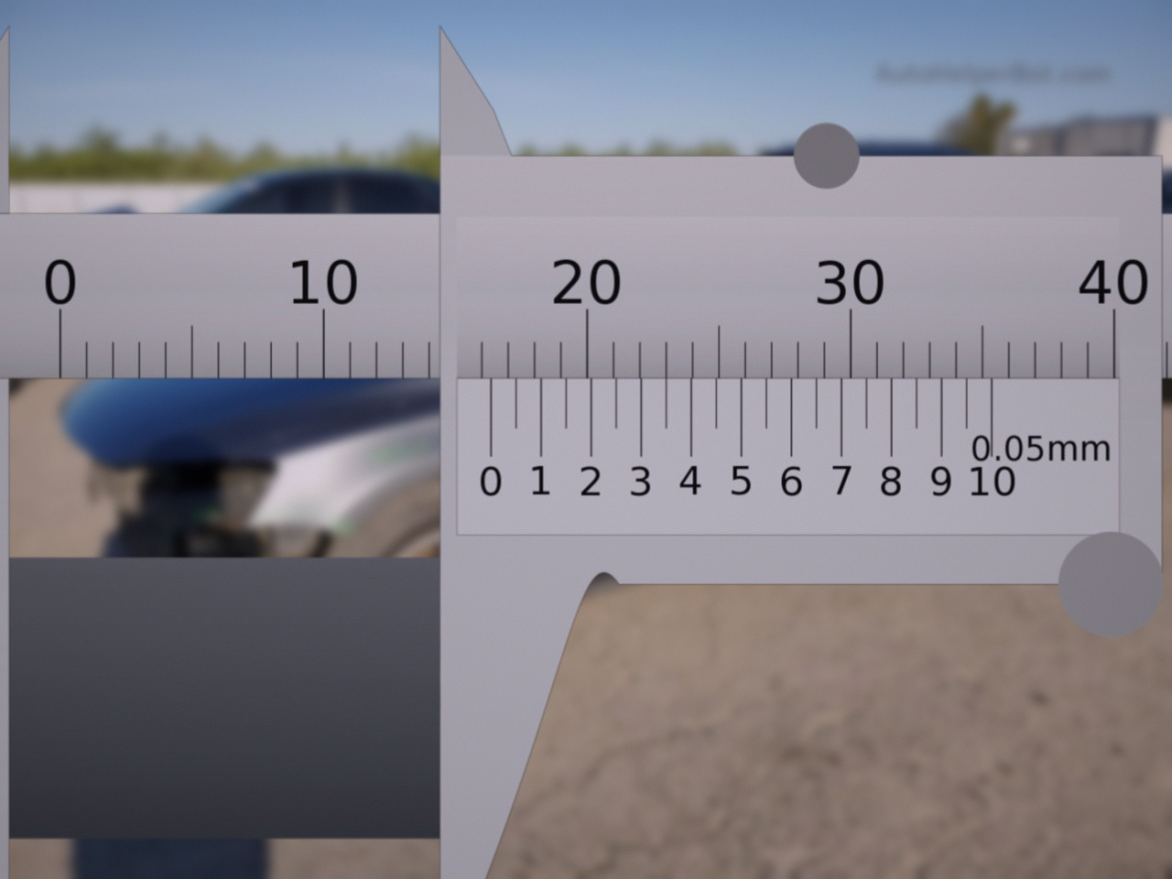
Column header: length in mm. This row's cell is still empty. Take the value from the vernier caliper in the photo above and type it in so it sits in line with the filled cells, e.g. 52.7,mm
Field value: 16.35,mm
